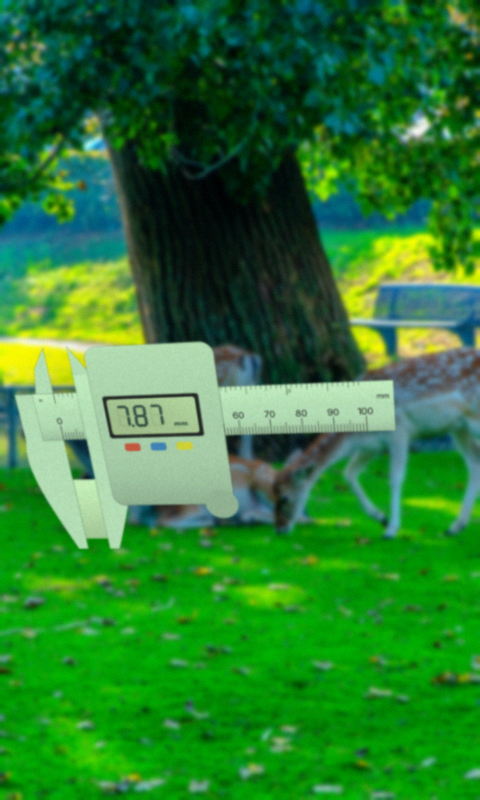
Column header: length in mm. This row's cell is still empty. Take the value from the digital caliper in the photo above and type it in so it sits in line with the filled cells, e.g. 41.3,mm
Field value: 7.87,mm
